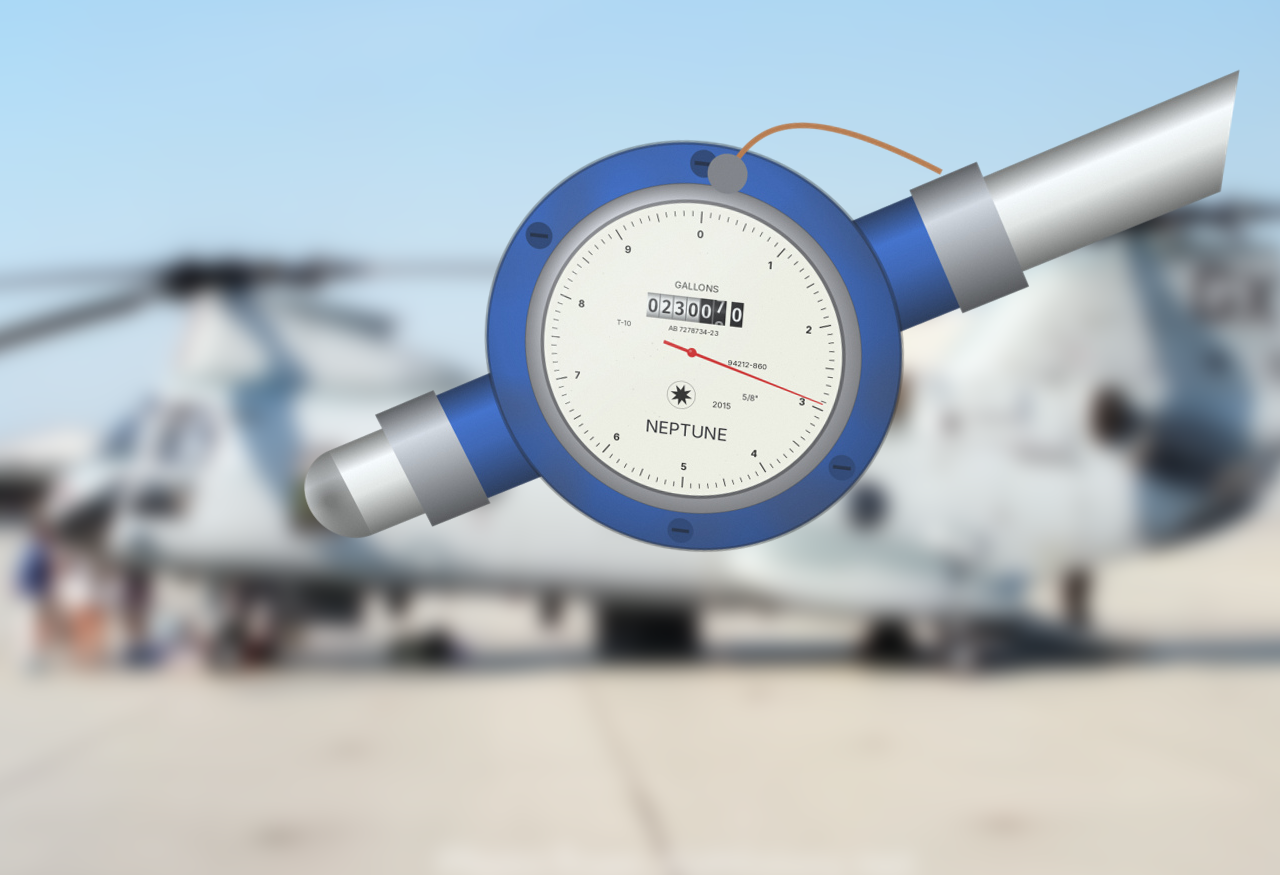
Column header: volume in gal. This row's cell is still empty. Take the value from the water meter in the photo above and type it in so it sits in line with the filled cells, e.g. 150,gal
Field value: 230072.9,gal
